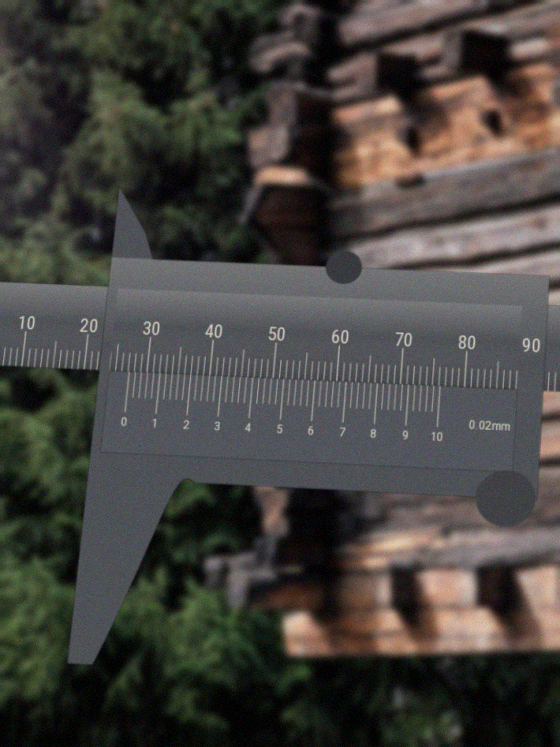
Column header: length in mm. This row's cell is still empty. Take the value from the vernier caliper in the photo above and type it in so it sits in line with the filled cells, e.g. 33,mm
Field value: 27.2,mm
